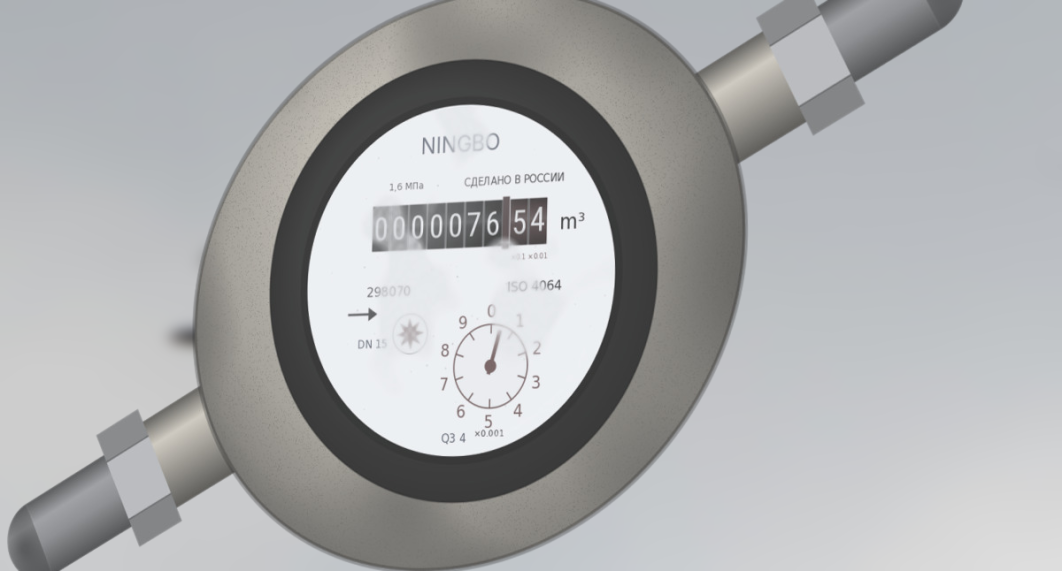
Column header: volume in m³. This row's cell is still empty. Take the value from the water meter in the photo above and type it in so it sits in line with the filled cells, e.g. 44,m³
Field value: 76.540,m³
